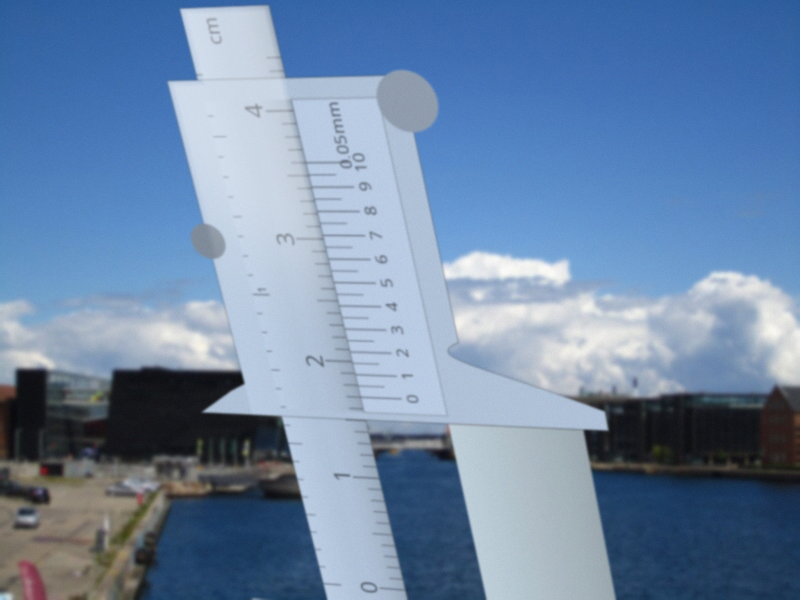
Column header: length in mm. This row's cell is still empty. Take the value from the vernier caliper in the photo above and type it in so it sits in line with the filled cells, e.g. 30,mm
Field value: 17.0,mm
